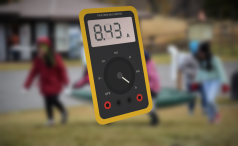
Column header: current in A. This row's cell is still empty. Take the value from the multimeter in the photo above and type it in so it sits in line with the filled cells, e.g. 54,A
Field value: 8.43,A
